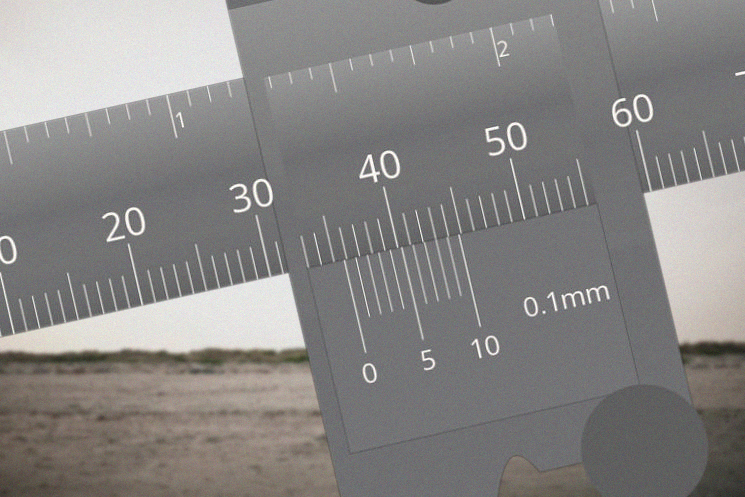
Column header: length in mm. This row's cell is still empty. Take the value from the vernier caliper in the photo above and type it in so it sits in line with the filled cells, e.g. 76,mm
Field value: 35.8,mm
